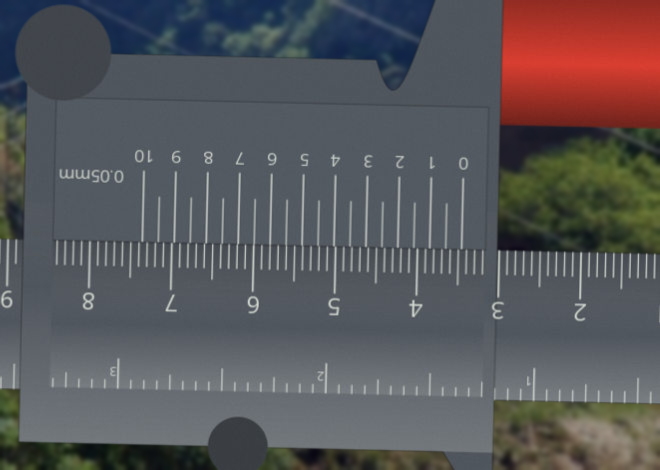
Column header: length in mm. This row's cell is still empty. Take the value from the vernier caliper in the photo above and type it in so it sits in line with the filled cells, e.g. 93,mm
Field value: 34.6,mm
